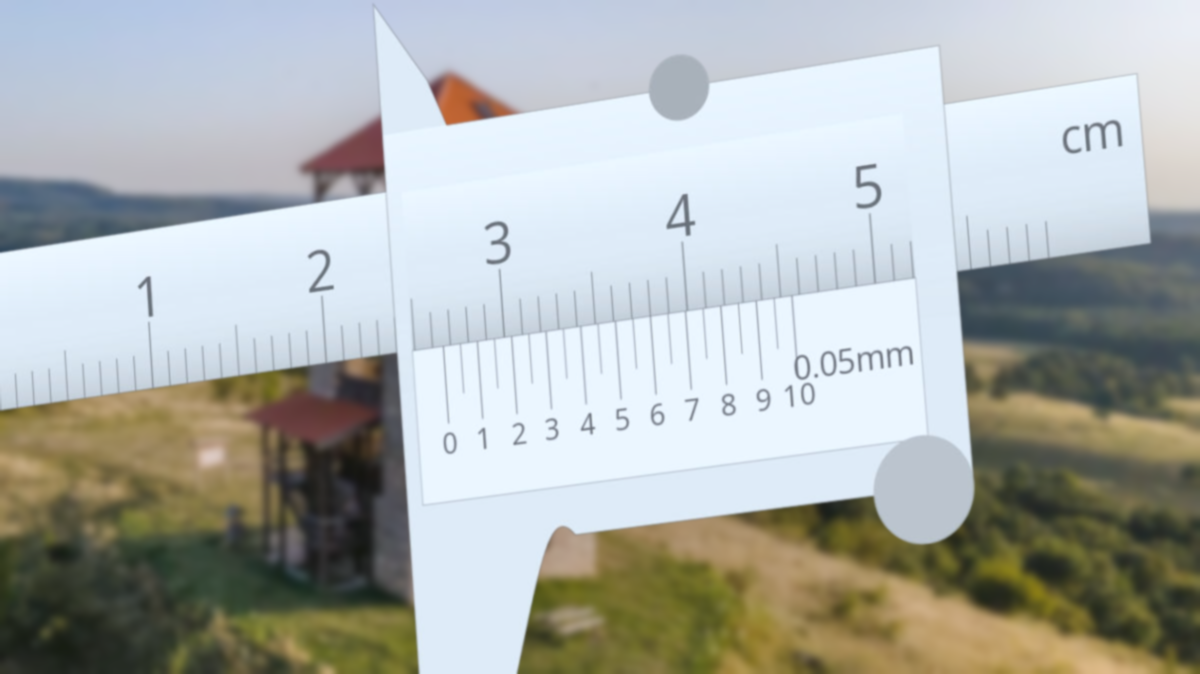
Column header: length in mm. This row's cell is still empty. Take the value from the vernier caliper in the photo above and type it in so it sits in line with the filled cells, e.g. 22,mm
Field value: 26.6,mm
